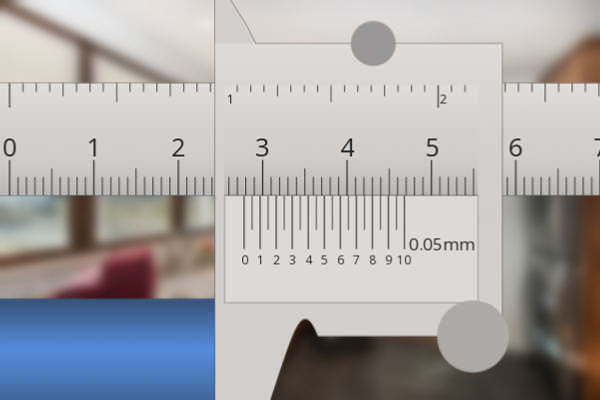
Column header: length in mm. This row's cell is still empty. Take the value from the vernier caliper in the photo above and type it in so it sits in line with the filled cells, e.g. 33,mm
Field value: 27.8,mm
